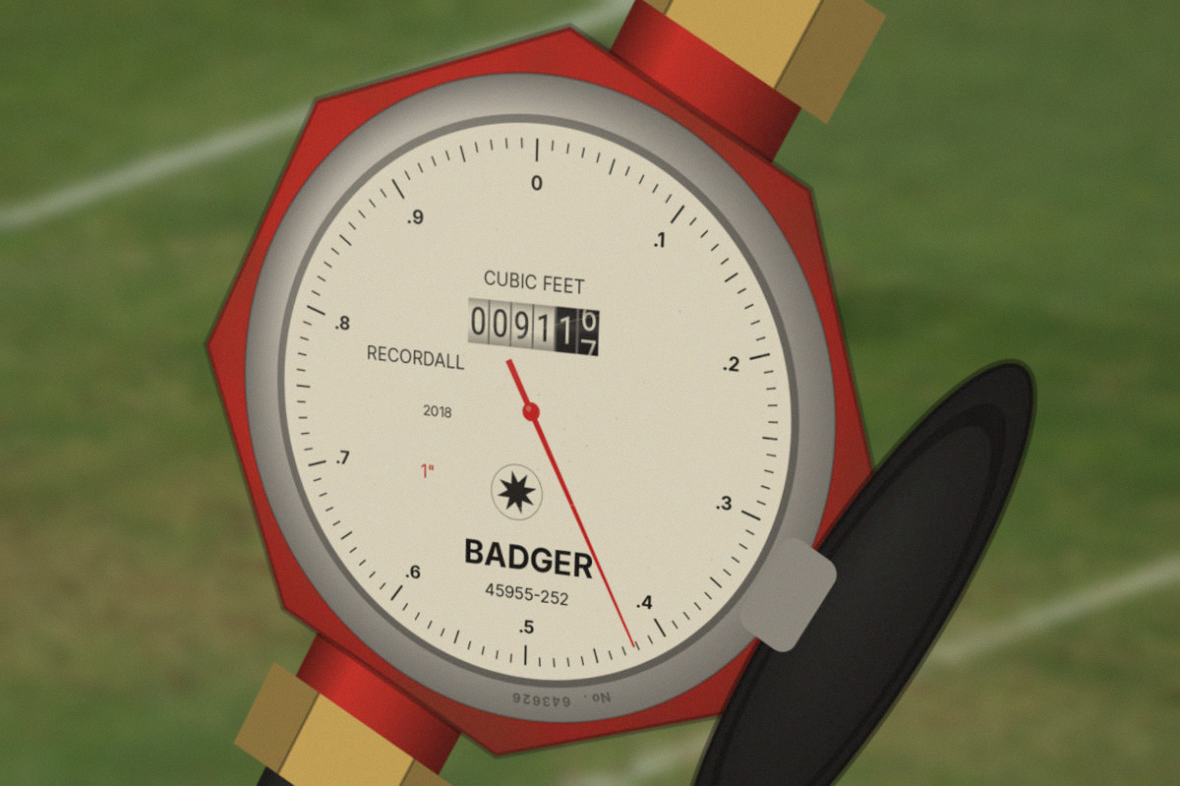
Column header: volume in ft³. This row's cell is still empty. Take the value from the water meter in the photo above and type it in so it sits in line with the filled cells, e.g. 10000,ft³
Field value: 9116.42,ft³
